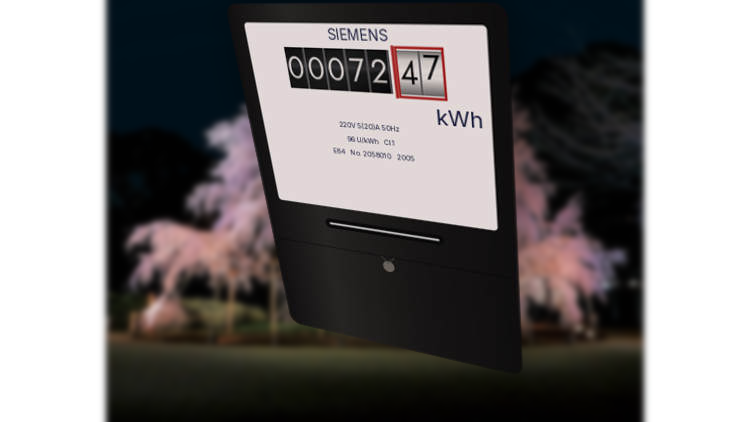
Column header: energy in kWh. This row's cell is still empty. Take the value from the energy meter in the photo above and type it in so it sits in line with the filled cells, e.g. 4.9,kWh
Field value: 72.47,kWh
